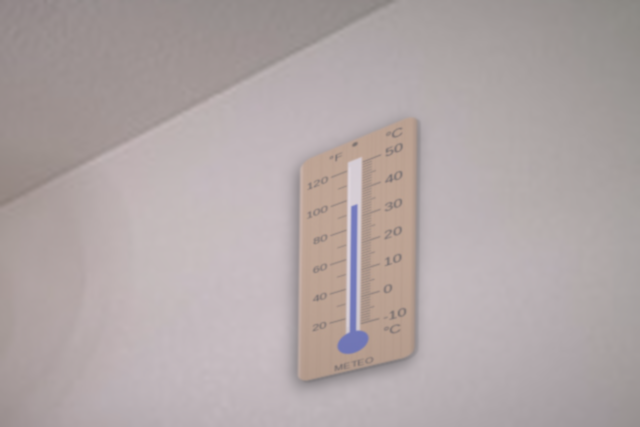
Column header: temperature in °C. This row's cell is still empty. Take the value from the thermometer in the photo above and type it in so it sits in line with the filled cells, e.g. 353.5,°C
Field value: 35,°C
